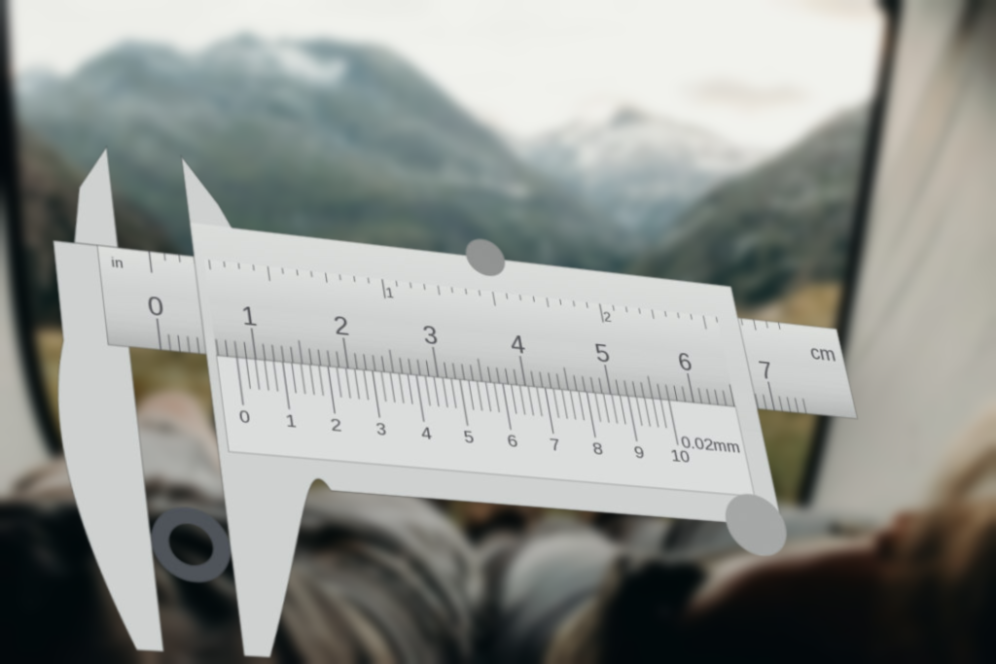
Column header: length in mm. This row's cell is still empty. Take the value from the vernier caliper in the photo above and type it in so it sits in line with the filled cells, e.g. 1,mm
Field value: 8.0,mm
